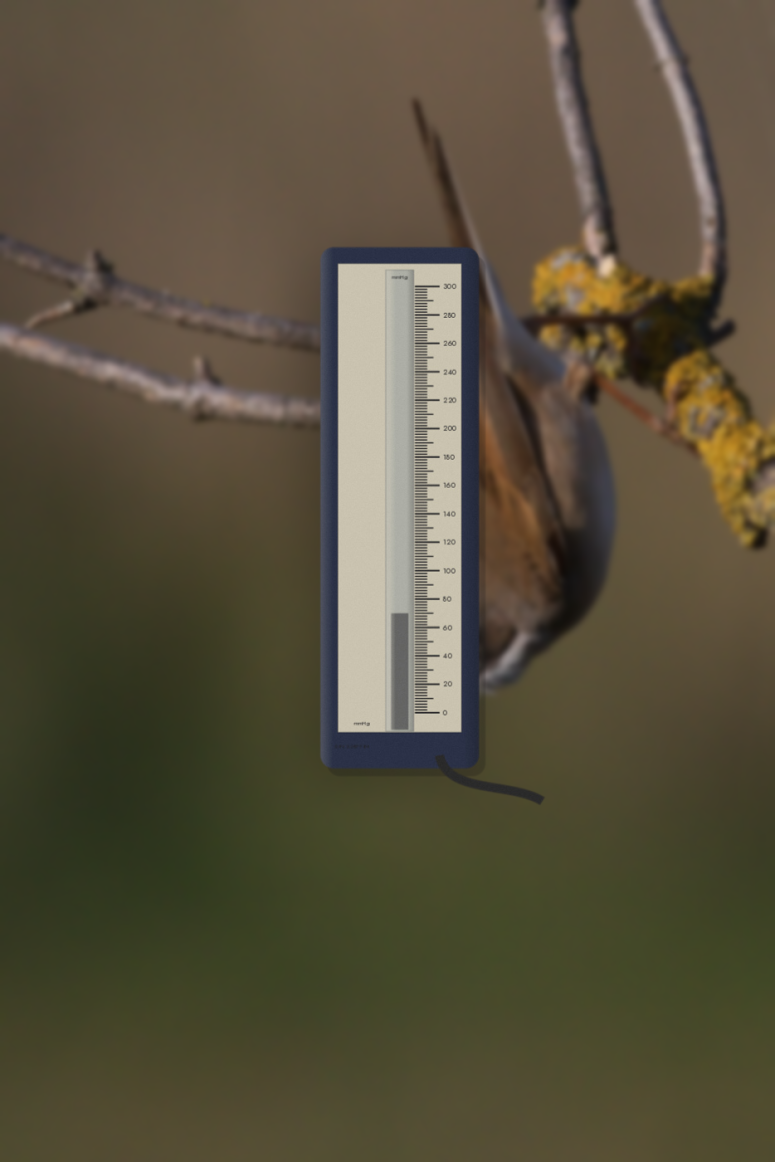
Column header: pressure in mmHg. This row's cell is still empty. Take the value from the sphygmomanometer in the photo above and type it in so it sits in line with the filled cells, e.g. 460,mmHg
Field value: 70,mmHg
